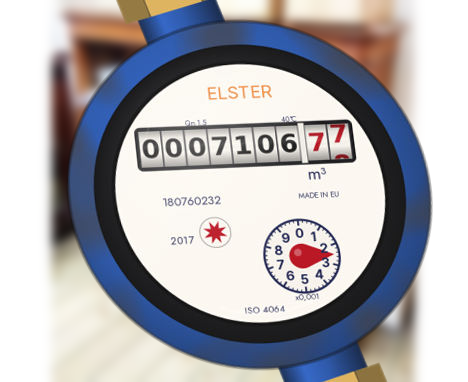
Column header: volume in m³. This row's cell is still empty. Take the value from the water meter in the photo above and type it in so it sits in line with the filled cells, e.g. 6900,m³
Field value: 7106.772,m³
